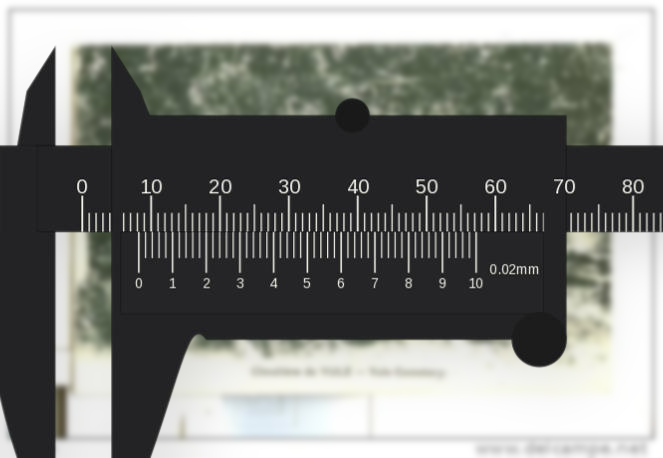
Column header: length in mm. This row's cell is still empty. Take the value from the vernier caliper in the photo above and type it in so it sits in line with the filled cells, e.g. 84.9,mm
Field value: 8.2,mm
